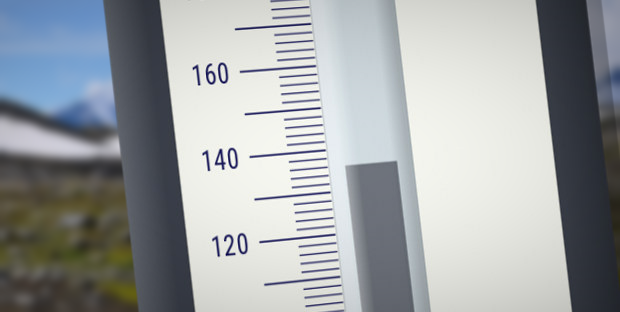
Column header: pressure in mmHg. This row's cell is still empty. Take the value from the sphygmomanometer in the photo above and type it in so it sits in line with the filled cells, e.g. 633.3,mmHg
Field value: 136,mmHg
